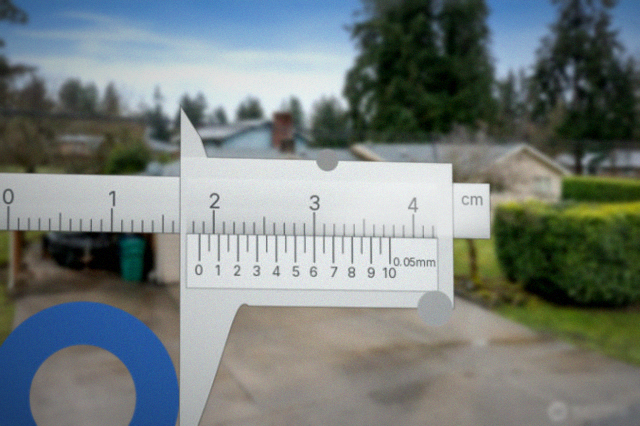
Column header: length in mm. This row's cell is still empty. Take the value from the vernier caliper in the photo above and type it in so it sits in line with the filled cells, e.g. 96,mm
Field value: 18.6,mm
